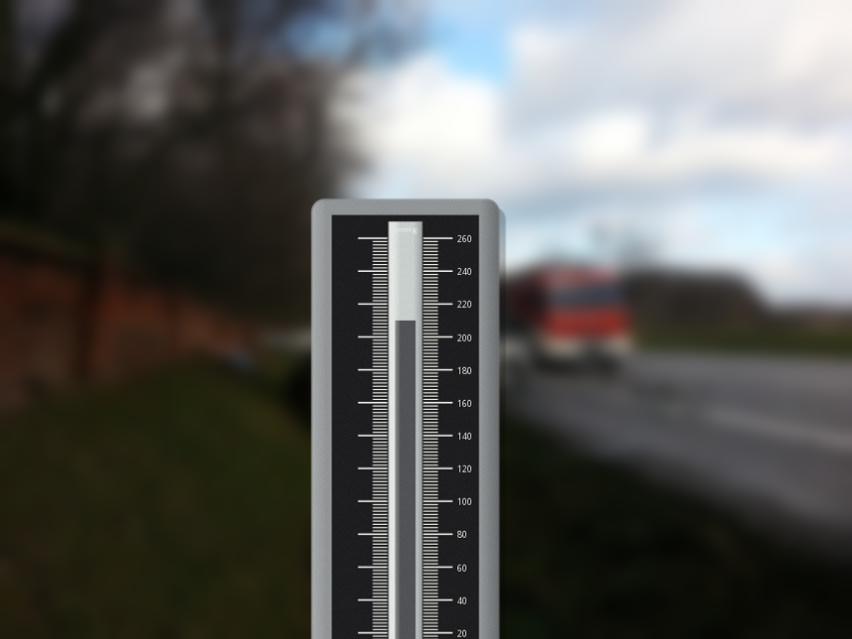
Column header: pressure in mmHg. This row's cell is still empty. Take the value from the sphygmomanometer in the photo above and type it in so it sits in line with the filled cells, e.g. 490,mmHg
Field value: 210,mmHg
